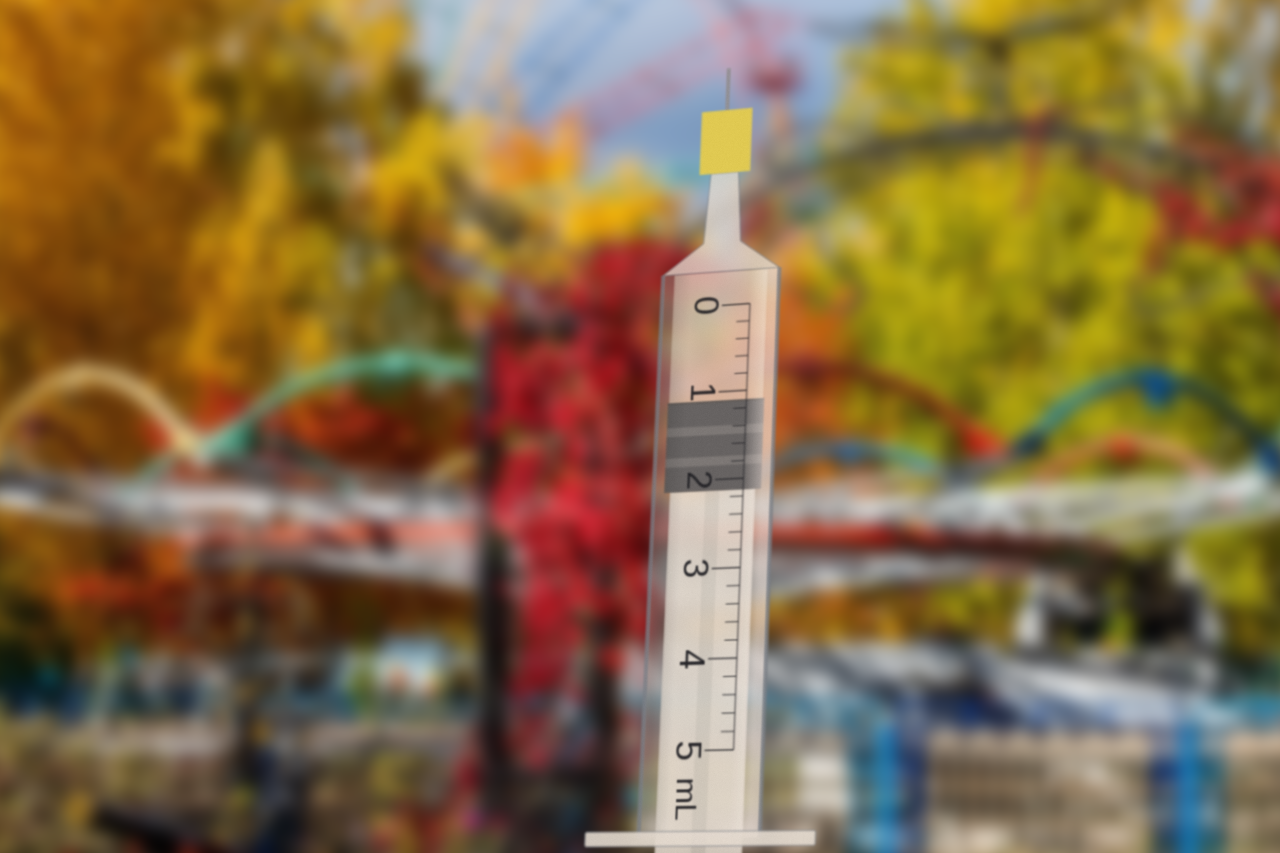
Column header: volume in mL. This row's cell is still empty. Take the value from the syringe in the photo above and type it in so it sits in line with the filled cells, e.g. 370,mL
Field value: 1.1,mL
